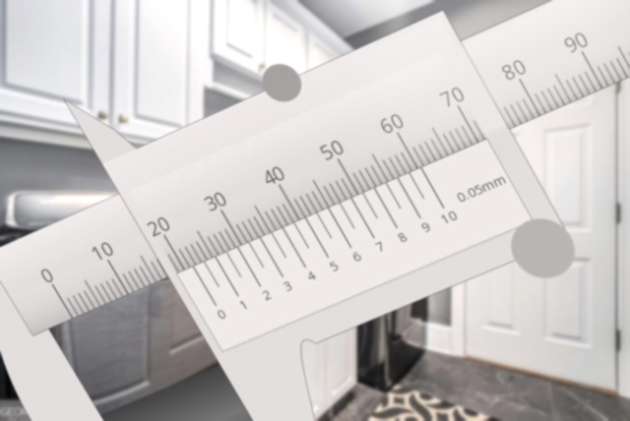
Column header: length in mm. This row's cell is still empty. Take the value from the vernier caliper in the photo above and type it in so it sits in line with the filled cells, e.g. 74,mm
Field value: 21.5,mm
